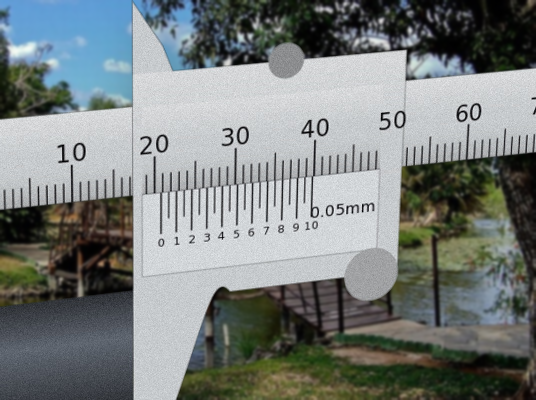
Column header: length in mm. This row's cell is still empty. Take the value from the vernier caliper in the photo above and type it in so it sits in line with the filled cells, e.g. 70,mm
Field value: 20.8,mm
